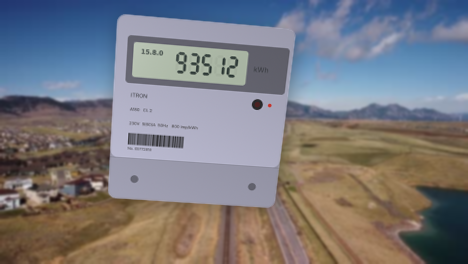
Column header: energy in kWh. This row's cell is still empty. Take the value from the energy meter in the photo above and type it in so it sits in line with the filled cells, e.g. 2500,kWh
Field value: 93512,kWh
